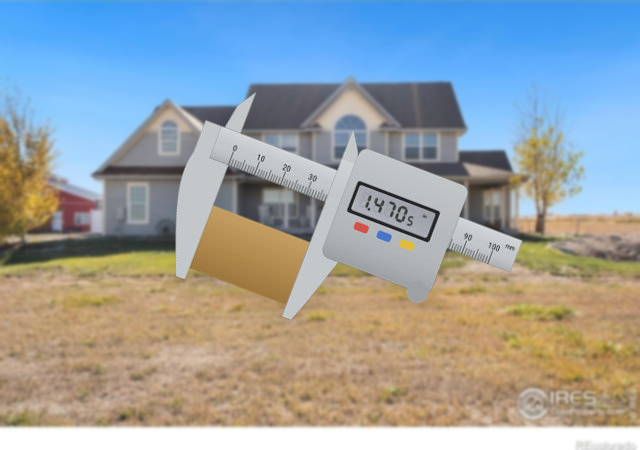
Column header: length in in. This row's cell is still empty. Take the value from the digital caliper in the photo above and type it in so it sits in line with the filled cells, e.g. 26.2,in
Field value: 1.4705,in
